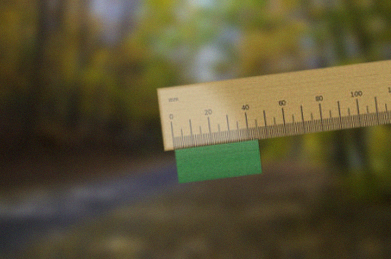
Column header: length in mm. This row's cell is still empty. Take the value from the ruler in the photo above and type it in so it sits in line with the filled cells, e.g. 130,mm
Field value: 45,mm
